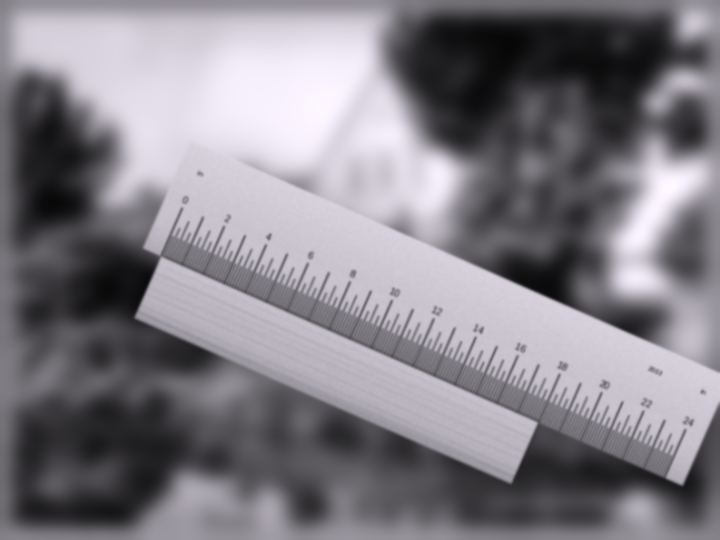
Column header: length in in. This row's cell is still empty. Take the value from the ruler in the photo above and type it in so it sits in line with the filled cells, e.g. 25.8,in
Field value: 18,in
